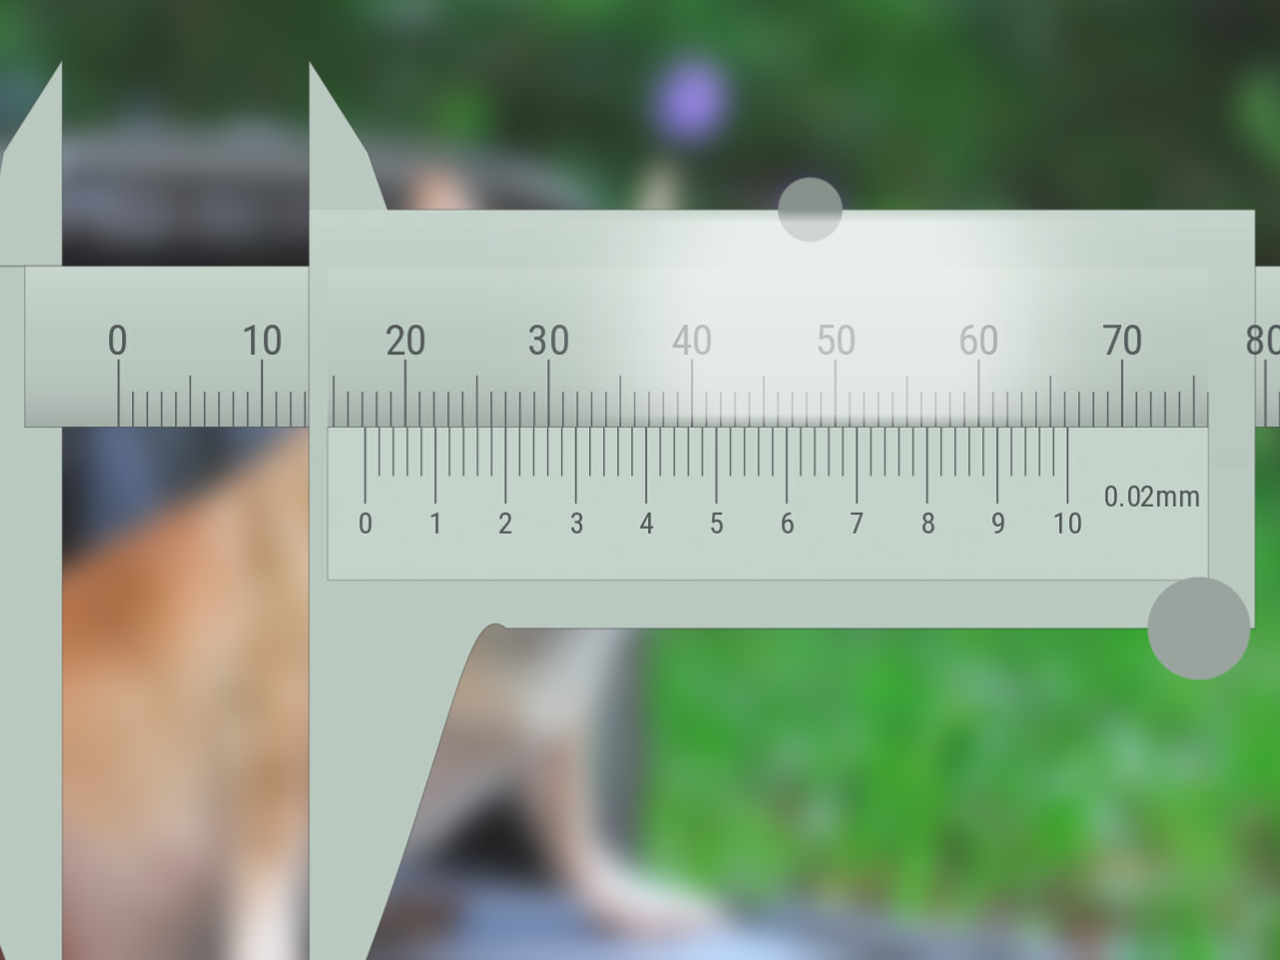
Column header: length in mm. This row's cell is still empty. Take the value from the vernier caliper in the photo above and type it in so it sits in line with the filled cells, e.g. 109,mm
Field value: 17.2,mm
